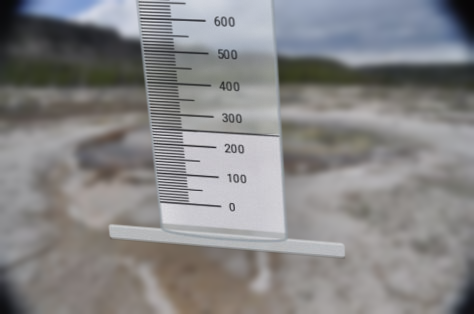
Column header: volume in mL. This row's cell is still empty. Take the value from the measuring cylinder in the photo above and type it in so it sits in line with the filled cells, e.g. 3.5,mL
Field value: 250,mL
